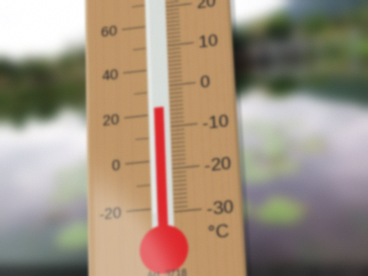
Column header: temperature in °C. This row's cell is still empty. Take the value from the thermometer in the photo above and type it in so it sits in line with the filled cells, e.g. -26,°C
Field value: -5,°C
